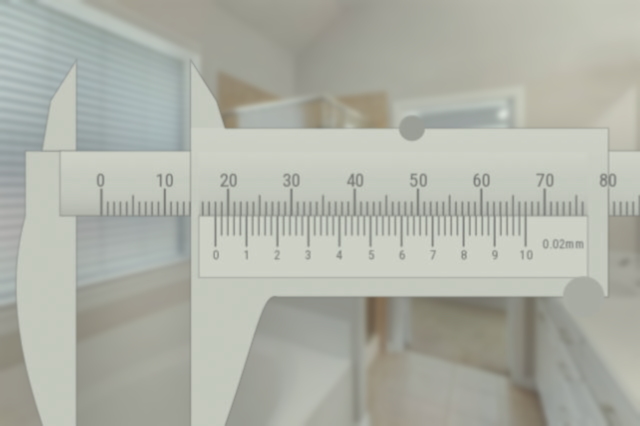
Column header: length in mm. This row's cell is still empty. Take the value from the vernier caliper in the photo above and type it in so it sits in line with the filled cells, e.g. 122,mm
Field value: 18.0,mm
